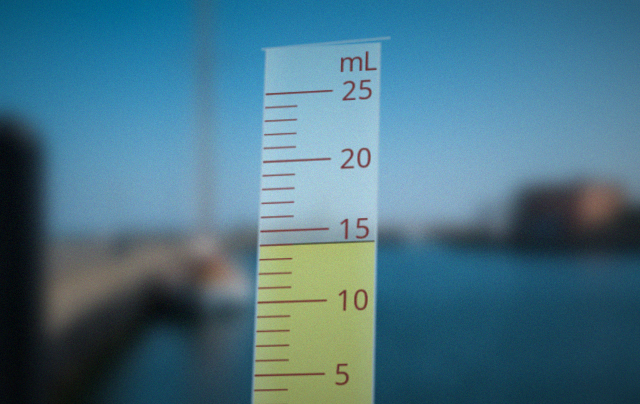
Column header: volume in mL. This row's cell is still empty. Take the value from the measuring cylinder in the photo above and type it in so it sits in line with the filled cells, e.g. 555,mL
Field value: 14,mL
